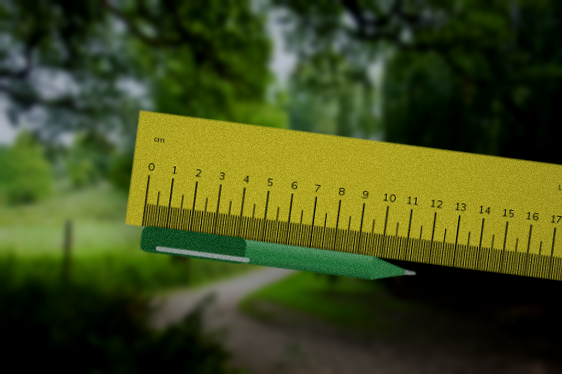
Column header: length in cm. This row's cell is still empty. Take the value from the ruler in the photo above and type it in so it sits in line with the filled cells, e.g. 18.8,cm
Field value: 11.5,cm
